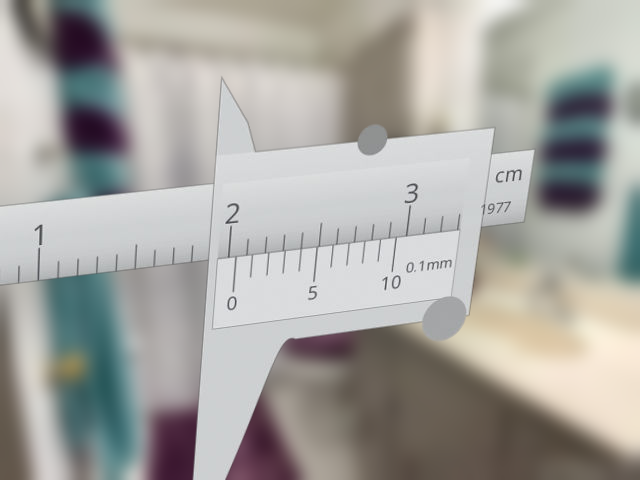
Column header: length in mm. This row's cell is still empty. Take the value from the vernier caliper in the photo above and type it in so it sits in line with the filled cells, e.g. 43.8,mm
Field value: 20.4,mm
